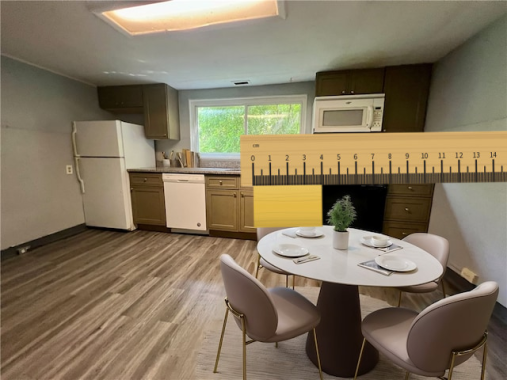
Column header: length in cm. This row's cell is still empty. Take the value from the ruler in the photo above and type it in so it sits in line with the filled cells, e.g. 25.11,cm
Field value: 4,cm
